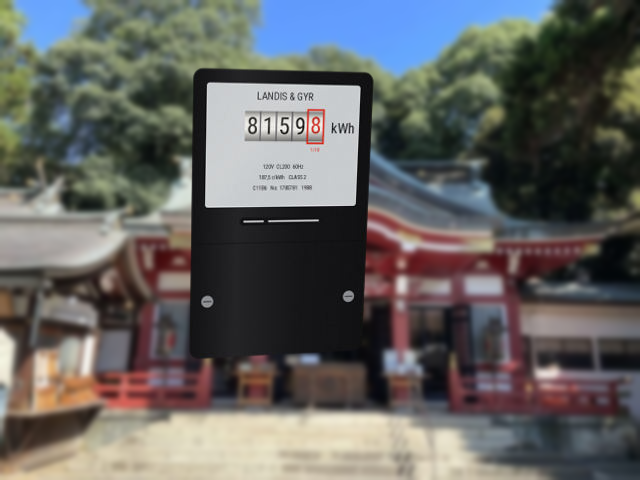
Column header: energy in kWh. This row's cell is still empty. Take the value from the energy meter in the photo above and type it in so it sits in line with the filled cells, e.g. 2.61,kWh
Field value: 8159.8,kWh
